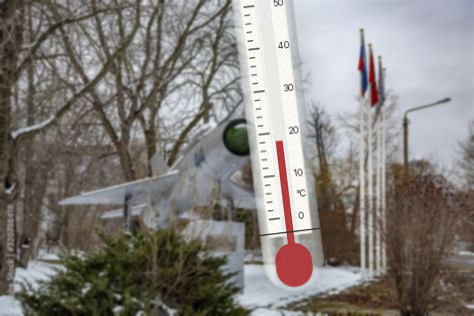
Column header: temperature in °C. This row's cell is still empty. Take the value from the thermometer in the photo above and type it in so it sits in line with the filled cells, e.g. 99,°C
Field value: 18,°C
